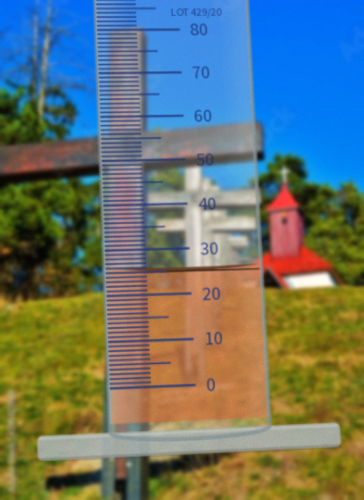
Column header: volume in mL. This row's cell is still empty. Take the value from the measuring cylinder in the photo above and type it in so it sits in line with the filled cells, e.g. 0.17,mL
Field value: 25,mL
